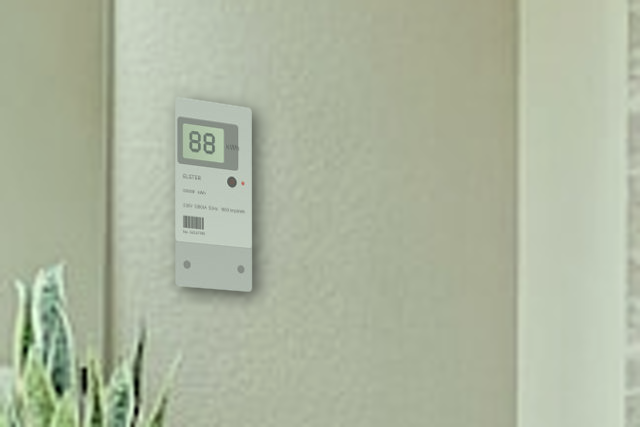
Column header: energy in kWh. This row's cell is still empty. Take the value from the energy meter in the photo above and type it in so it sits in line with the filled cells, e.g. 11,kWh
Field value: 88,kWh
